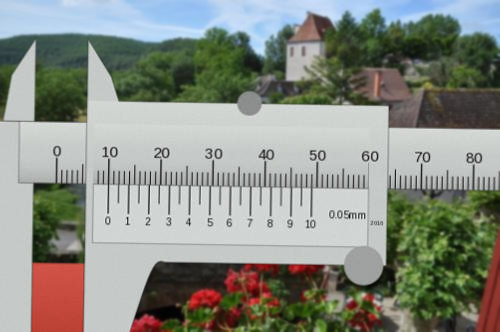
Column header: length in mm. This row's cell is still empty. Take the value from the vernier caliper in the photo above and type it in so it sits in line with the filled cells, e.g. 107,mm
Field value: 10.0,mm
